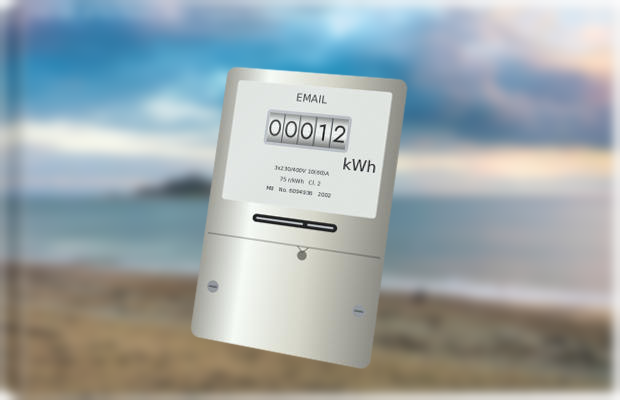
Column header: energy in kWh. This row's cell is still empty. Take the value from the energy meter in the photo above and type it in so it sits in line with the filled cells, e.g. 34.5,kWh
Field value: 12,kWh
